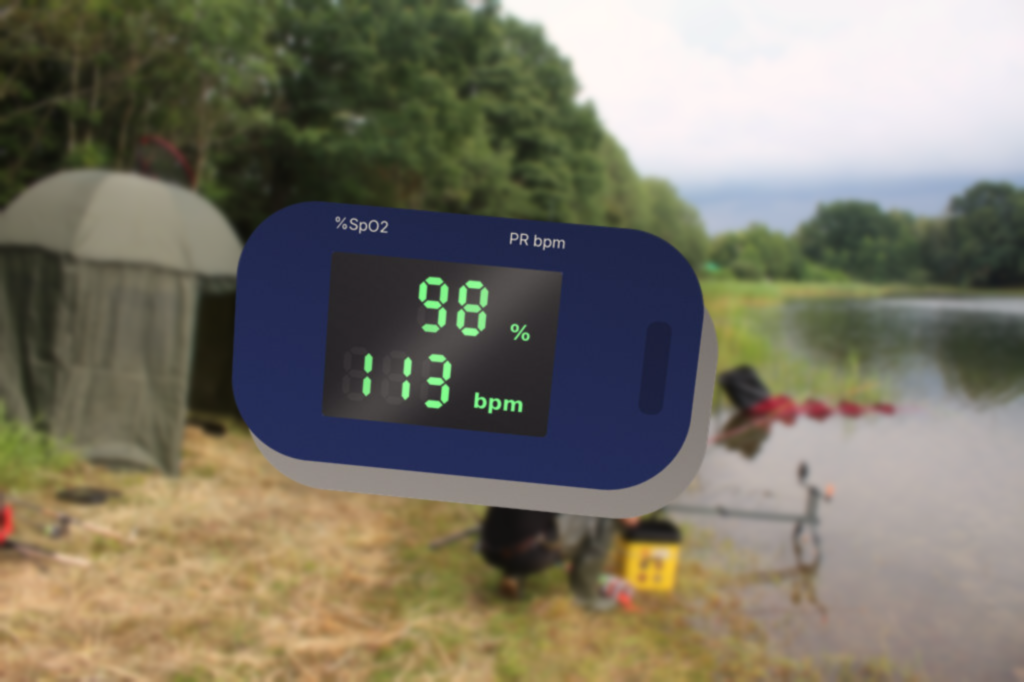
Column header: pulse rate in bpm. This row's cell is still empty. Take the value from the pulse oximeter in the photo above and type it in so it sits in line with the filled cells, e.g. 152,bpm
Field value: 113,bpm
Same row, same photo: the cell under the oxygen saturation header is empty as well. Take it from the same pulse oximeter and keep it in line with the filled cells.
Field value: 98,%
